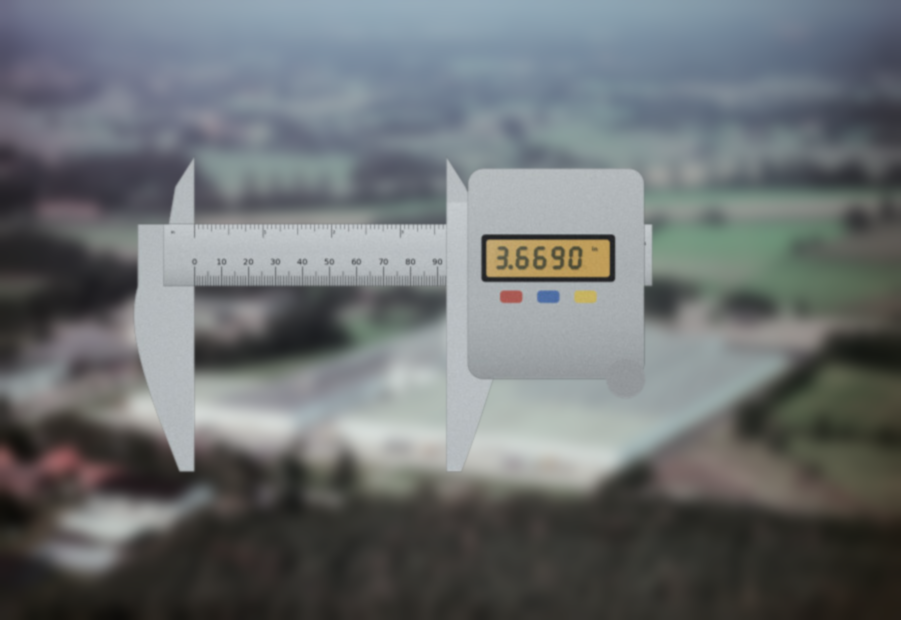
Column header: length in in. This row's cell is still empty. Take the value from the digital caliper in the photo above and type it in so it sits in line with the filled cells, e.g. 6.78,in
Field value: 3.6690,in
